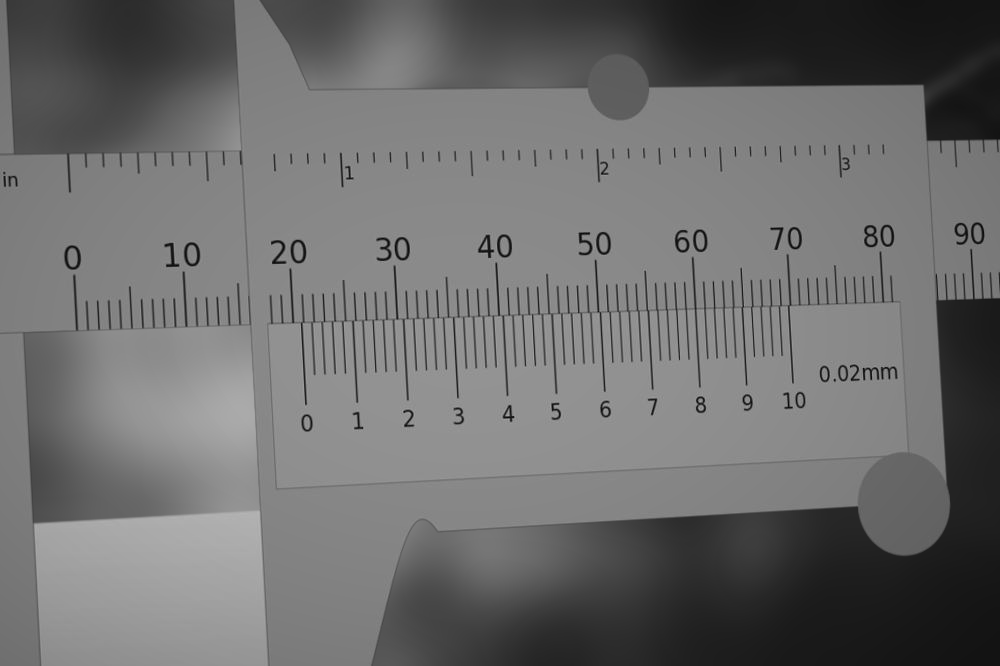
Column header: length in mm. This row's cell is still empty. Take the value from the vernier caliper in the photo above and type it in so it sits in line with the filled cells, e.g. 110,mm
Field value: 20.8,mm
